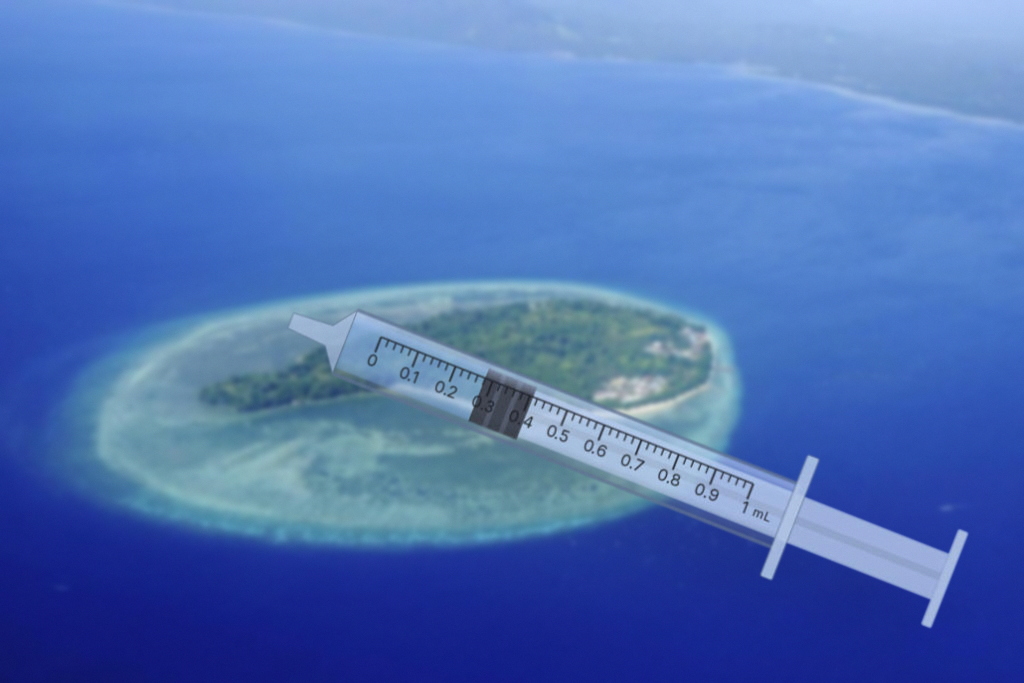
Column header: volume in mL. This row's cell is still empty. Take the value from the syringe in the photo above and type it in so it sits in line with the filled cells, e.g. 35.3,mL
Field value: 0.28,mL
